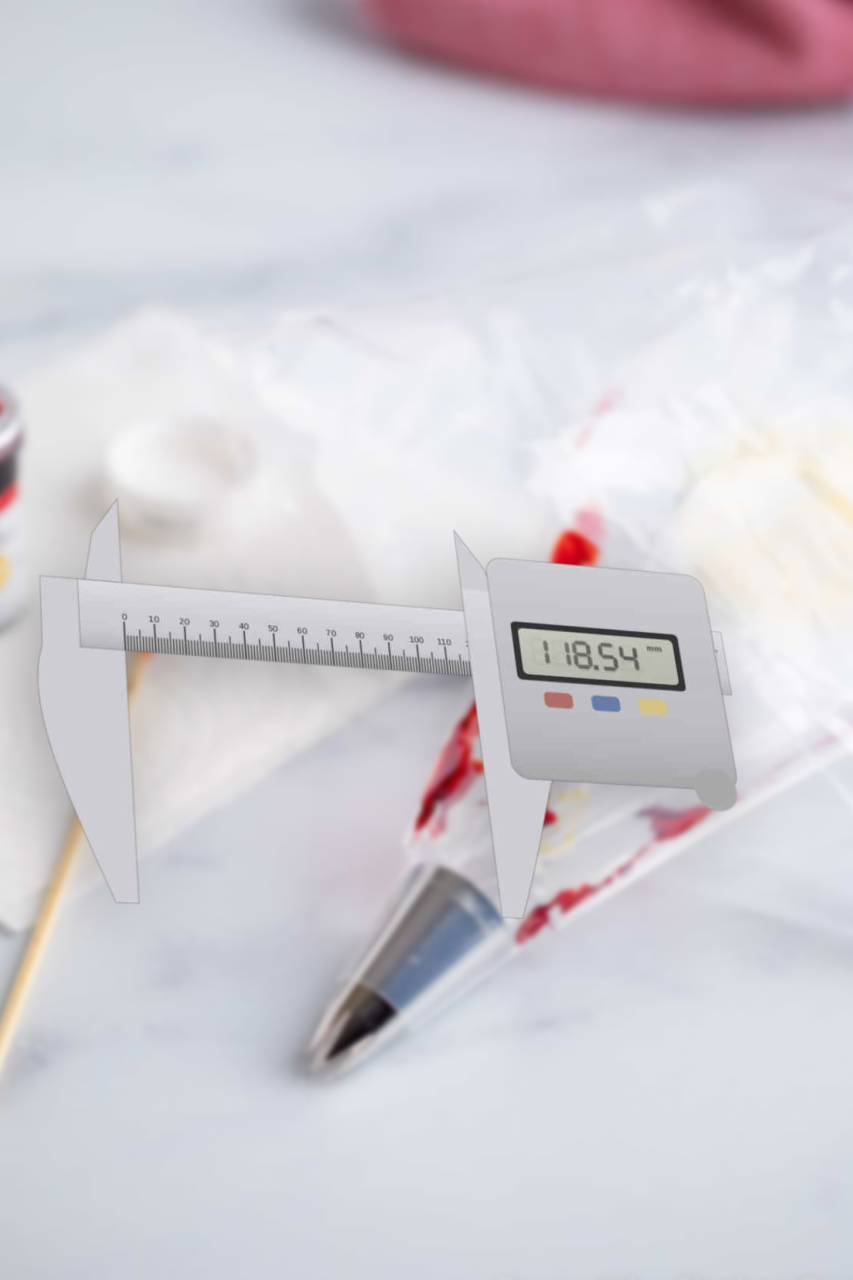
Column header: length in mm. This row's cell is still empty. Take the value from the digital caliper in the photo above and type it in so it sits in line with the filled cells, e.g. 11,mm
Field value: 118.54,mm
